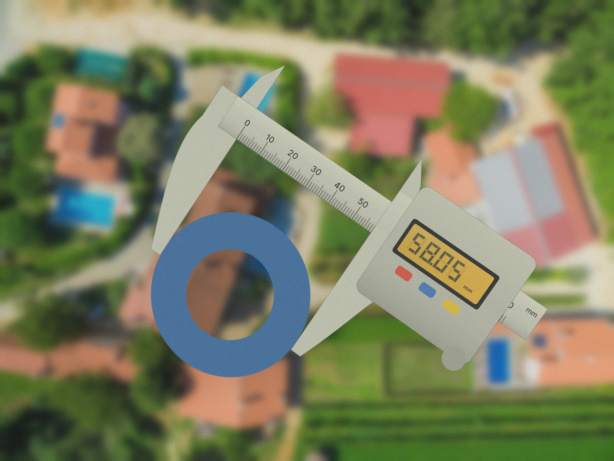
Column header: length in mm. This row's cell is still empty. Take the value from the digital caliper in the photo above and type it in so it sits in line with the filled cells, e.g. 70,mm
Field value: 58.05,mm
